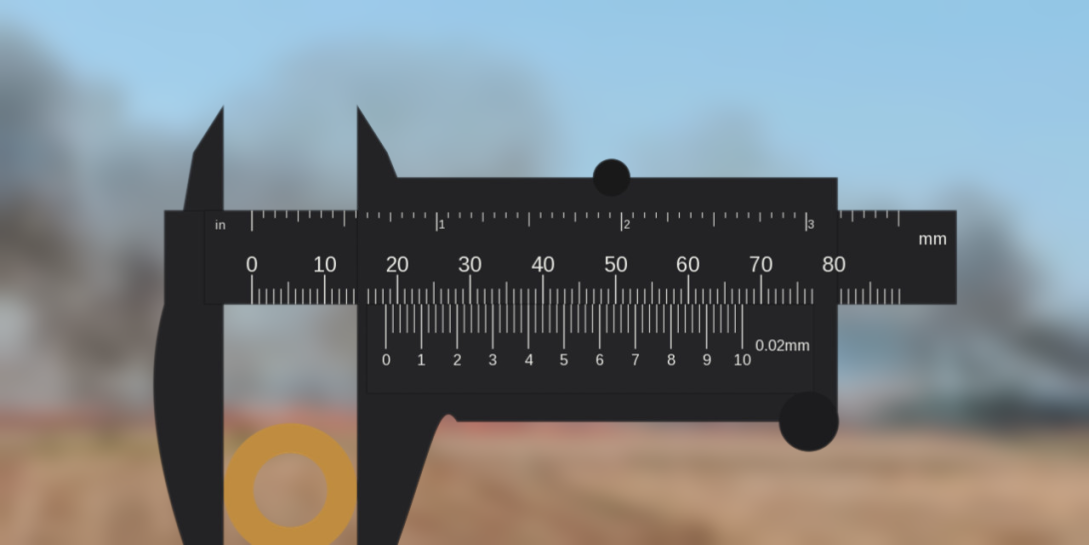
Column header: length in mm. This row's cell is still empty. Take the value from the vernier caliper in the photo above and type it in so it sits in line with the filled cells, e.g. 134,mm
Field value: 18.4,mm
